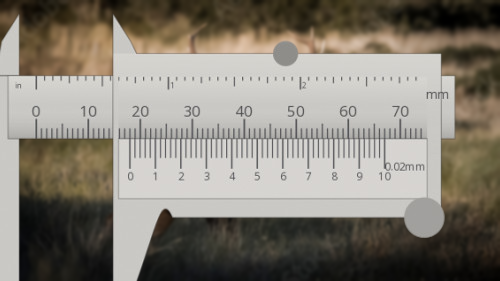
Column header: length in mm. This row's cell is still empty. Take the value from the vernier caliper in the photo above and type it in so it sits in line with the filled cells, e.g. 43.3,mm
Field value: 18.0,mm
